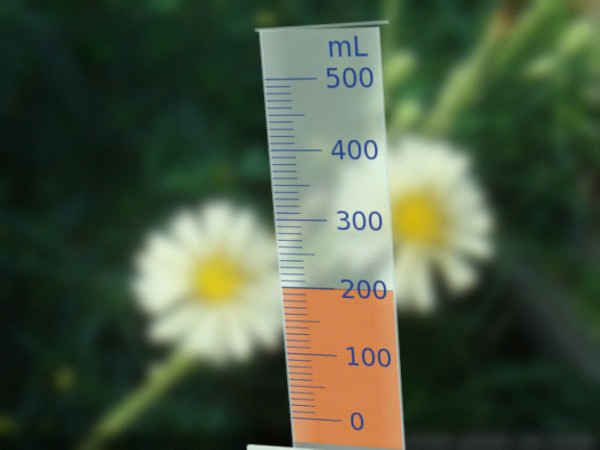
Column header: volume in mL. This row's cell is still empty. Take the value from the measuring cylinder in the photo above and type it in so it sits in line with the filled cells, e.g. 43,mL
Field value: 200,mL
